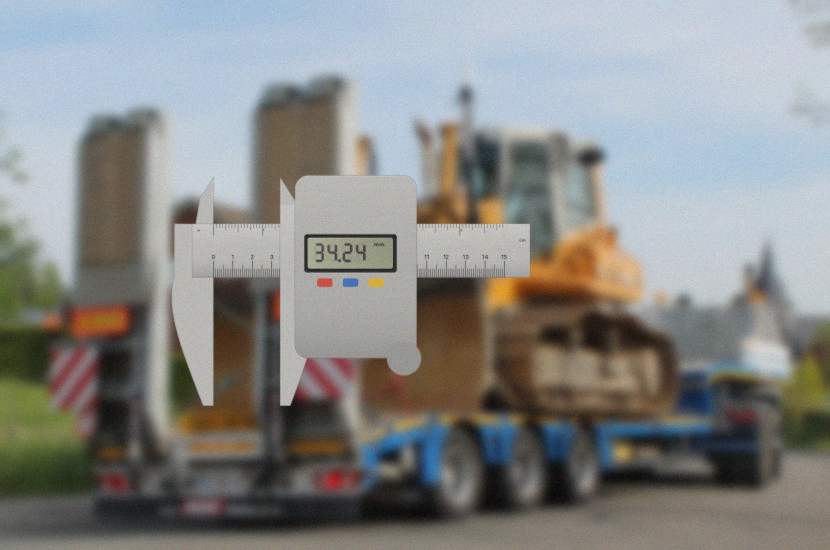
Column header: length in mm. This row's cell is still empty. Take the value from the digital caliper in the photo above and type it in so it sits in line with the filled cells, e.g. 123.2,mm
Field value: 34.24,mm
